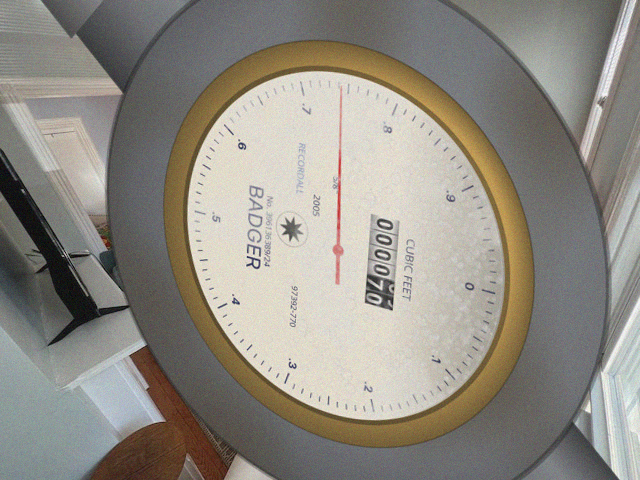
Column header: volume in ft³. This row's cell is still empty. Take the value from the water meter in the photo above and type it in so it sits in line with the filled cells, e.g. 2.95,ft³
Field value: 69.74,ft³
